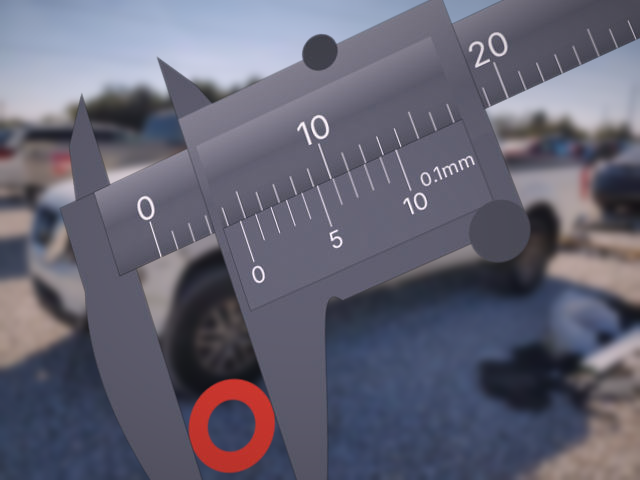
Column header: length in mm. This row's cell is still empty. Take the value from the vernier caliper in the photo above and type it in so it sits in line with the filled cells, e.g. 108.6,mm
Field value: 4.7,mm
